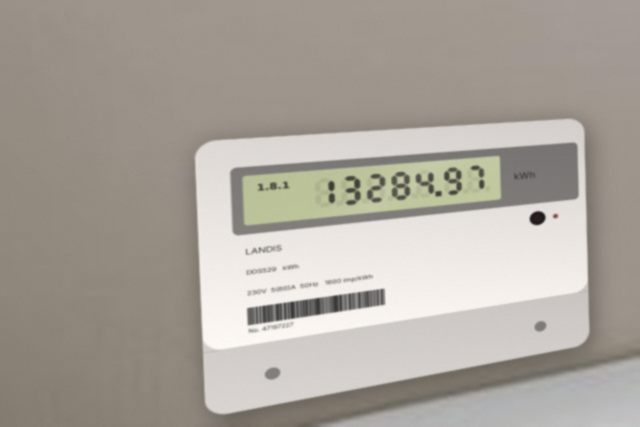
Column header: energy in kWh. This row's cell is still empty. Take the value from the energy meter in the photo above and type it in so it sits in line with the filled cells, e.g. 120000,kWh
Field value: 13284.97,kWh
